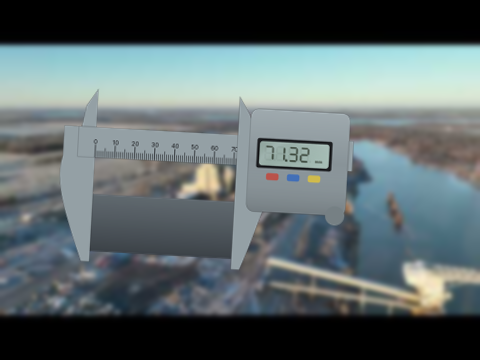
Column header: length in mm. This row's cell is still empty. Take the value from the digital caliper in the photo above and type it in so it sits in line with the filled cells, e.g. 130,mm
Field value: 71.32,mm
